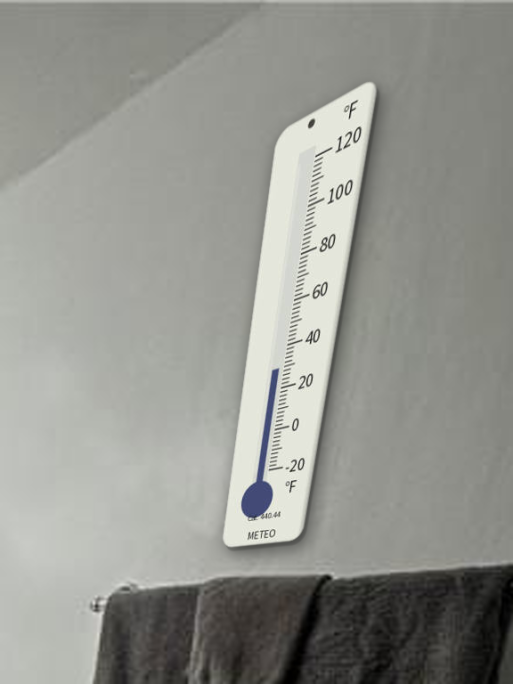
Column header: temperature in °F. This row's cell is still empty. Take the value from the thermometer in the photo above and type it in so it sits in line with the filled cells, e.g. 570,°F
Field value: 30,°F
